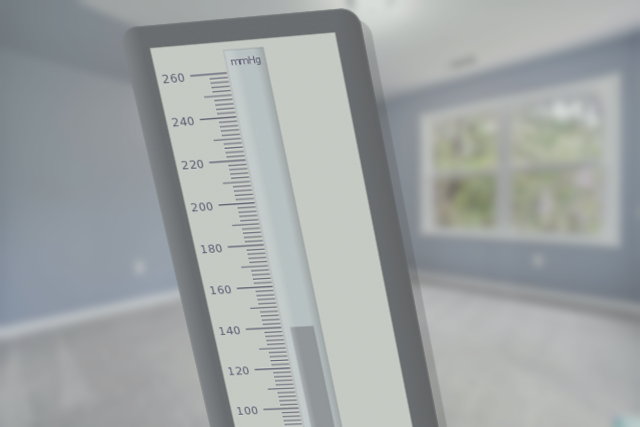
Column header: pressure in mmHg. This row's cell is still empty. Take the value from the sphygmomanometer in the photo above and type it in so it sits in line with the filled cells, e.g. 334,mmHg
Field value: 140,mmHg
